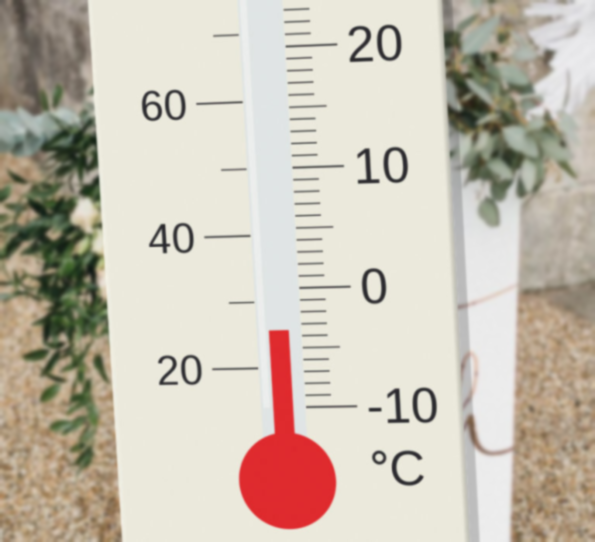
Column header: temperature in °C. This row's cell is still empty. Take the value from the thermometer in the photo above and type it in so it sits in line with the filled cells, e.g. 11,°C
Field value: -3.5,°C
